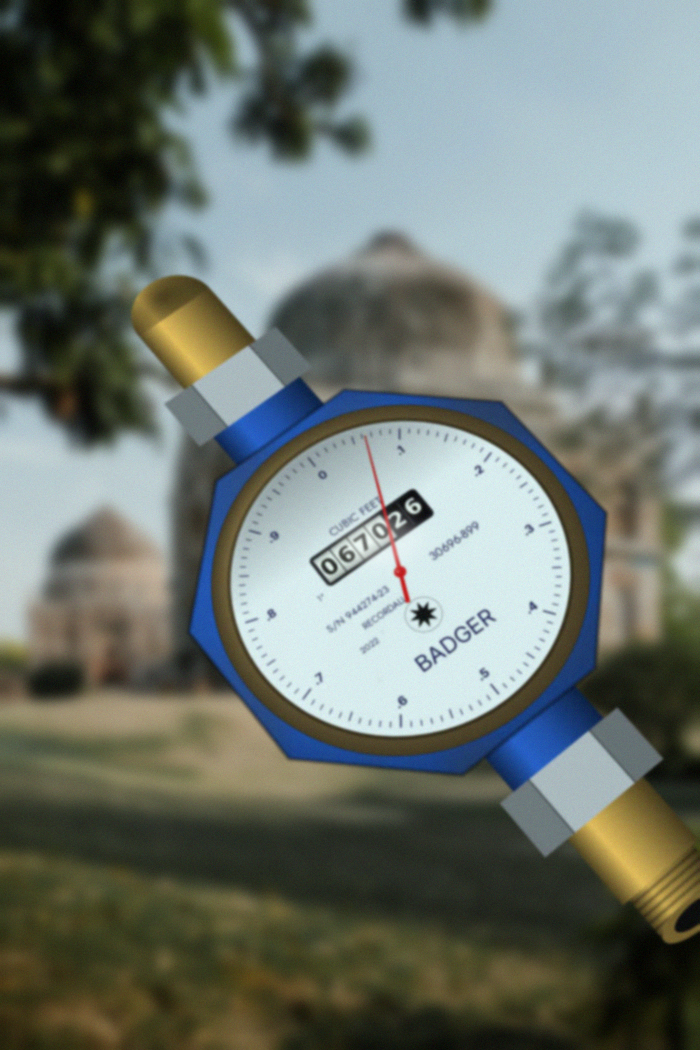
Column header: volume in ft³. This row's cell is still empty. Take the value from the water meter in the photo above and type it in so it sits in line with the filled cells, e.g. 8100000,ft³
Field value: 67026.06,ft³
